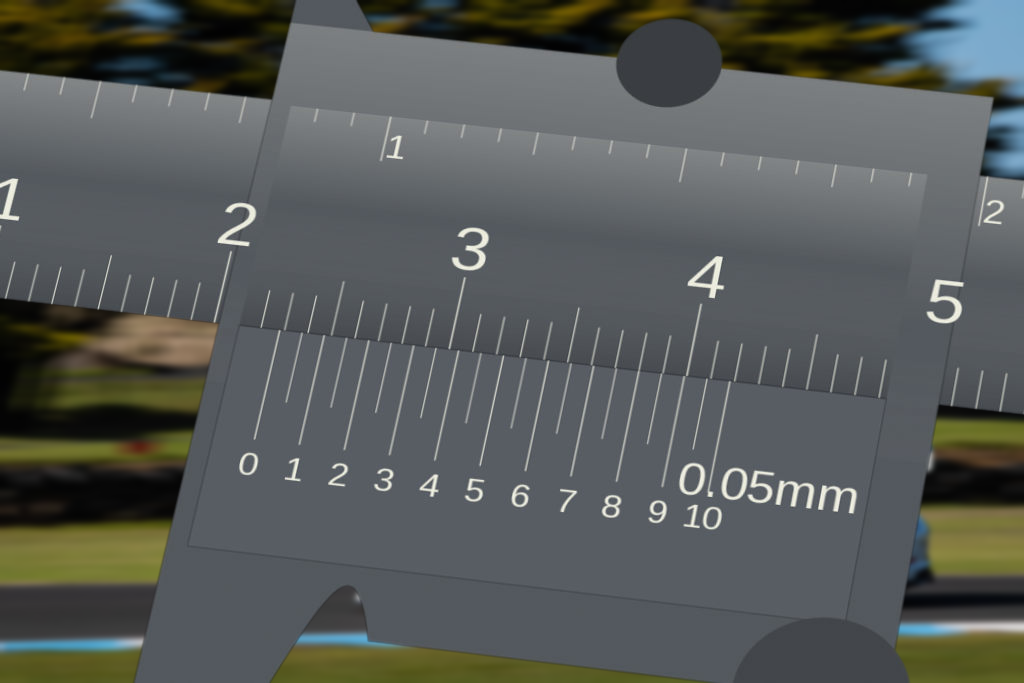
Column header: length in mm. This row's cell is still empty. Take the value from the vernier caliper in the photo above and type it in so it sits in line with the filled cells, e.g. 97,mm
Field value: 22.8,mm
